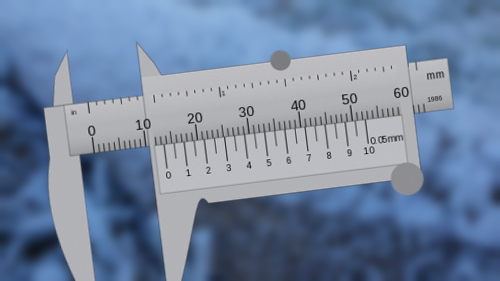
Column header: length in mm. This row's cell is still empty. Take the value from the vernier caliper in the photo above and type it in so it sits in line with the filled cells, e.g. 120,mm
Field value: 13.5,mm
